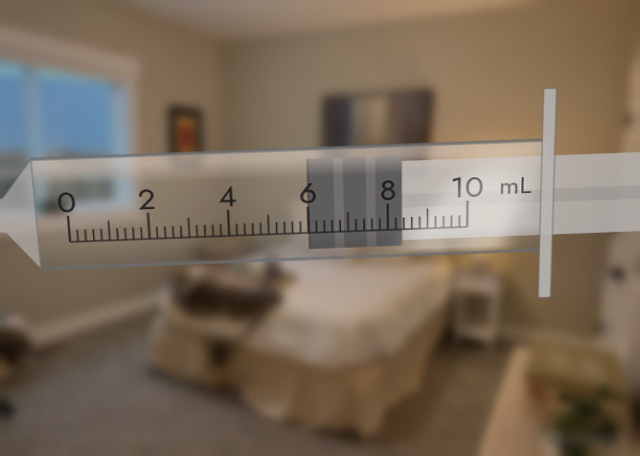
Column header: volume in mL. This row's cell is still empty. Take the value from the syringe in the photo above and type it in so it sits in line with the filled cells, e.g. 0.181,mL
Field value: 6,mL
